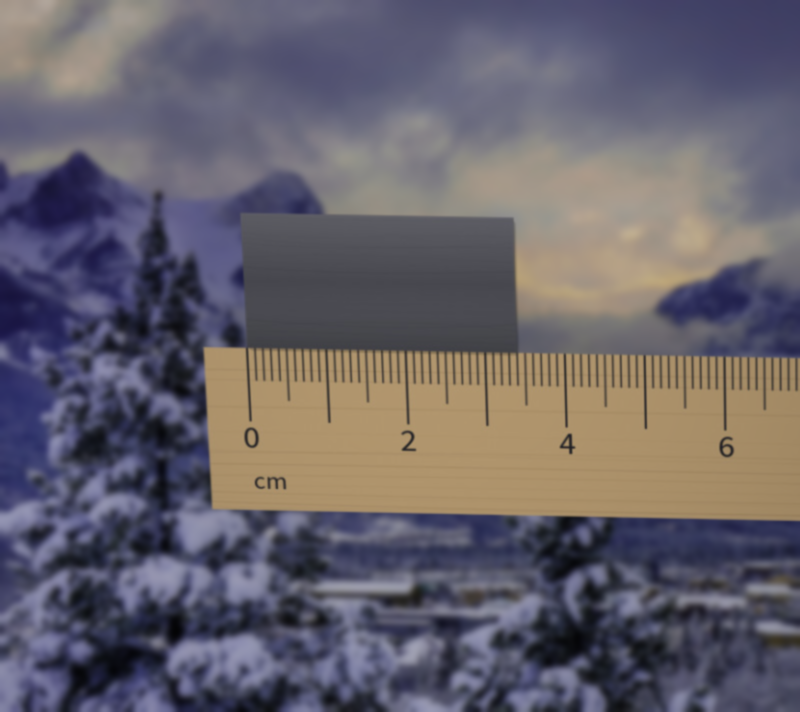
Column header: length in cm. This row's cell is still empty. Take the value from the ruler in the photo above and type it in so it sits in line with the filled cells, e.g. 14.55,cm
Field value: 3.4,cm
